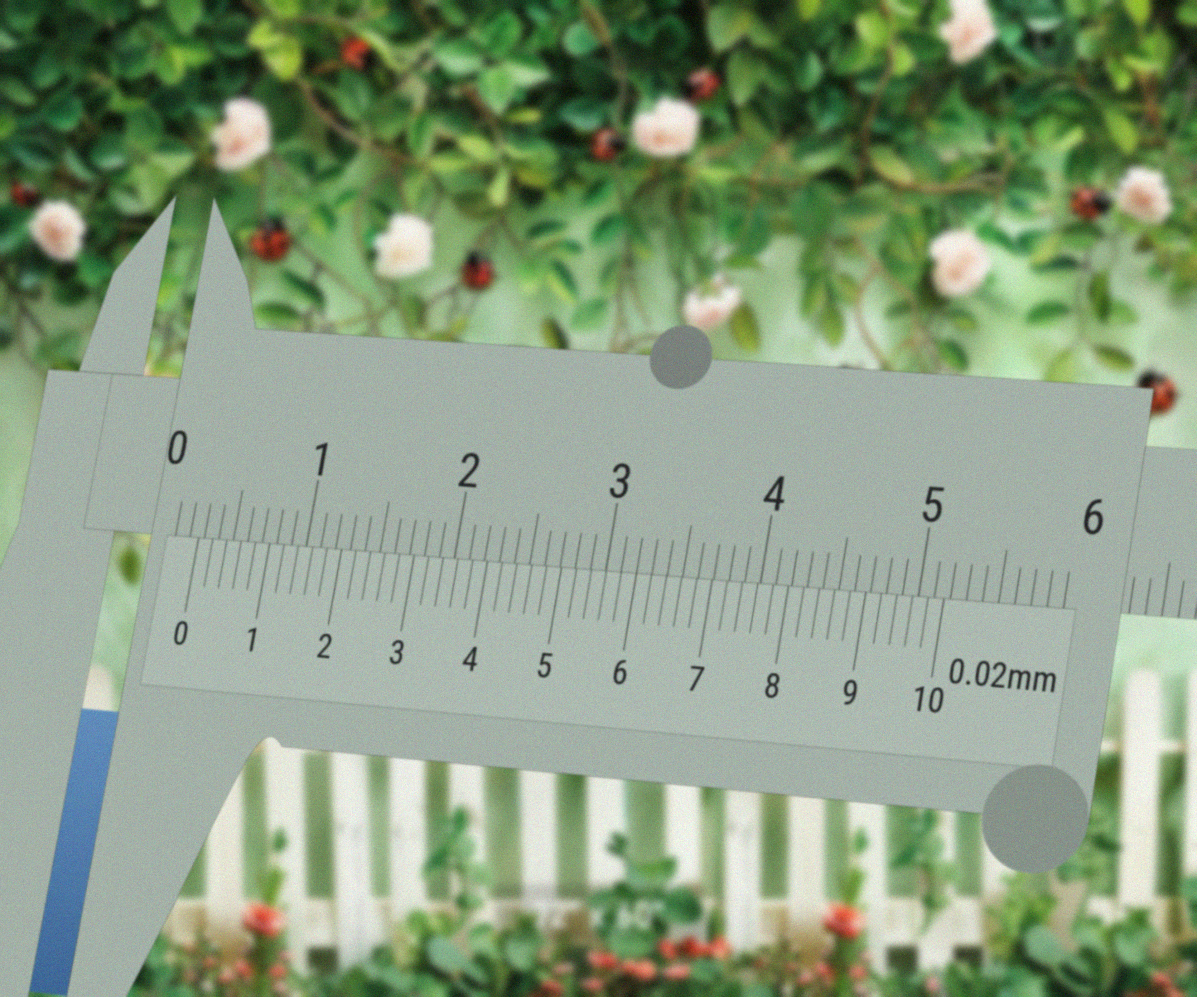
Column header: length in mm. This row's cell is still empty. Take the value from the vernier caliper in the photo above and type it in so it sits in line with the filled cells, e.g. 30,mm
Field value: 2.6,mm
